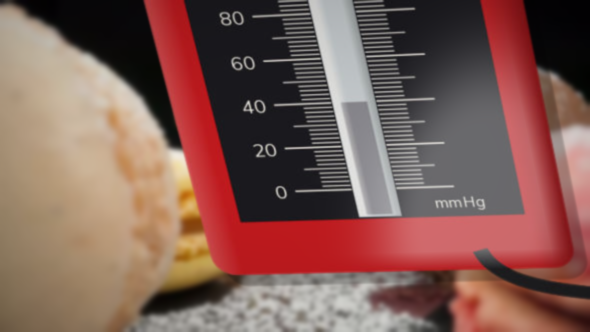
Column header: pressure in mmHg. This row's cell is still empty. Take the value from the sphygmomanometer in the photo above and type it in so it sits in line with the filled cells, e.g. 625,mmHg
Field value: 40,mmHg
